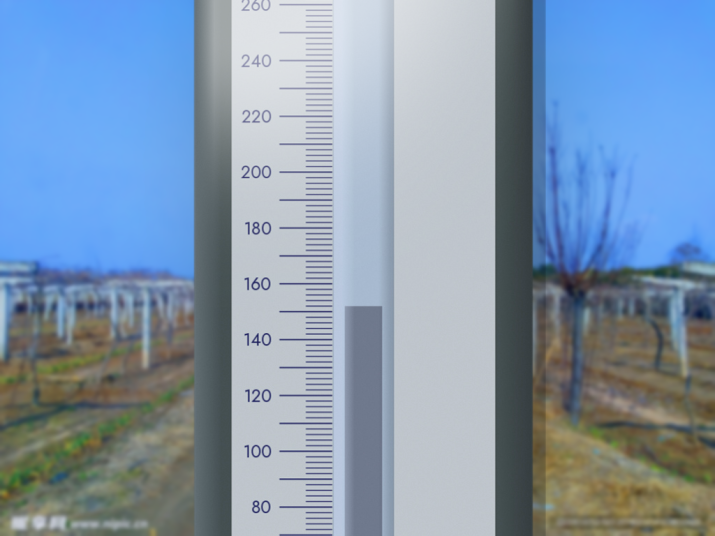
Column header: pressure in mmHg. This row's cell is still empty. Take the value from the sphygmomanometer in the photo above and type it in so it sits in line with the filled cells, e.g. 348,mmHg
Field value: 152,mmHg
